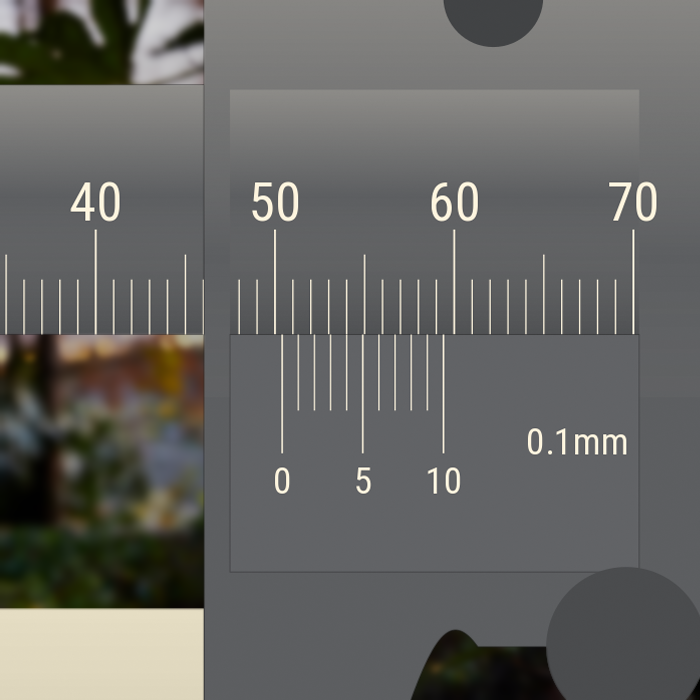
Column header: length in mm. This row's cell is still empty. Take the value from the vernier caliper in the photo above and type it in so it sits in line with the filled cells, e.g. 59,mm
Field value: 50.4,mm
